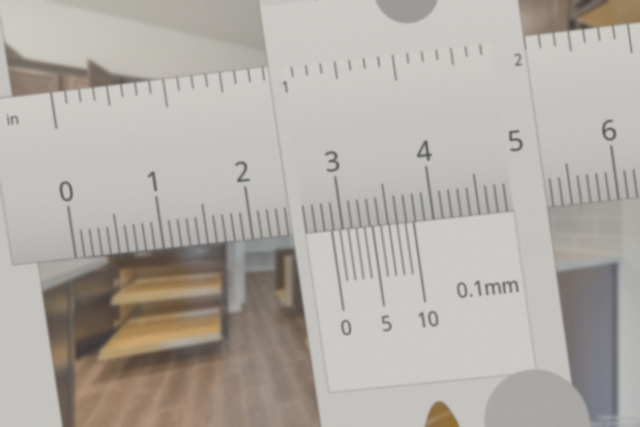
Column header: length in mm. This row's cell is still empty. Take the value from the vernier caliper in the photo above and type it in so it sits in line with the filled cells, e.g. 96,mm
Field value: 28.8,mm
